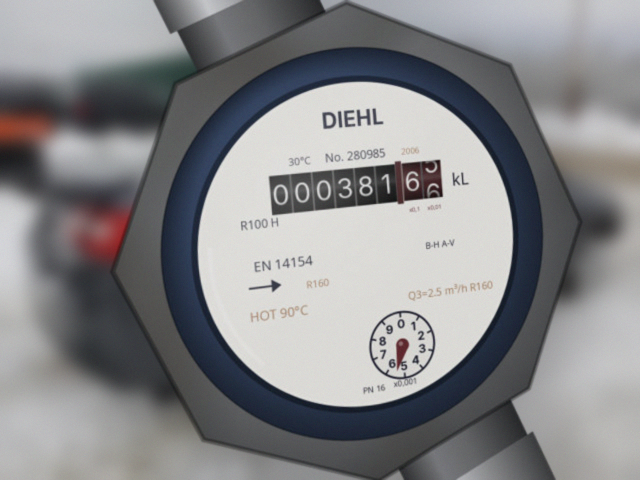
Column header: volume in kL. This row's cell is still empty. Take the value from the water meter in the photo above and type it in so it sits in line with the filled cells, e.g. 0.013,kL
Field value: 381.655,kL
